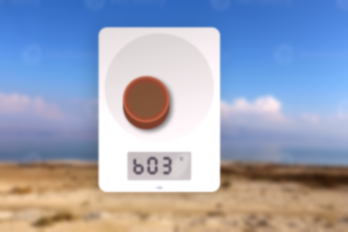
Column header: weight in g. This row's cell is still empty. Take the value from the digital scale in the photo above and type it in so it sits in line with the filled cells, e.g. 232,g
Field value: 603,g
